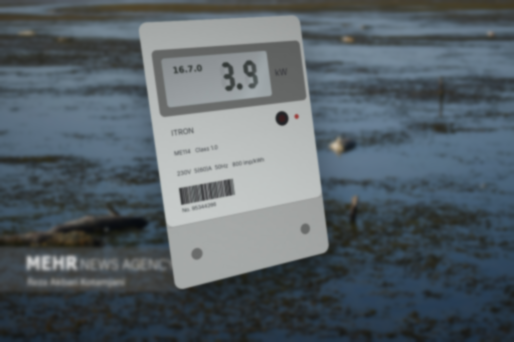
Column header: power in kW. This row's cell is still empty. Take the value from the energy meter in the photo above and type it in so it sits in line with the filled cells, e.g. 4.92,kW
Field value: 3.9,kW
